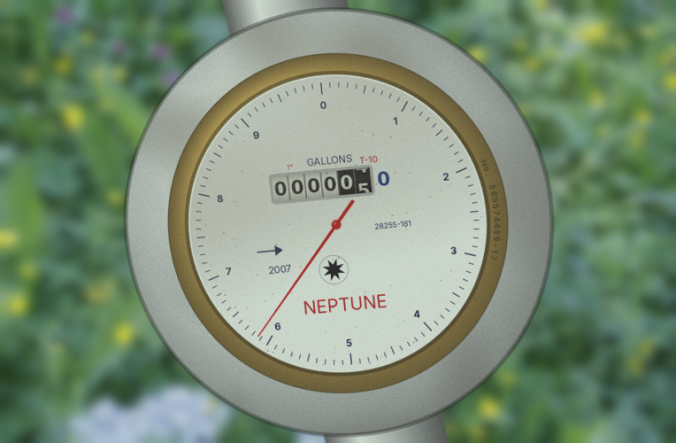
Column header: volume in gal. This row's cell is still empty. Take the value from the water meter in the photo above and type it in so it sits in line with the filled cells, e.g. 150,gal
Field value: 46.1,gal
